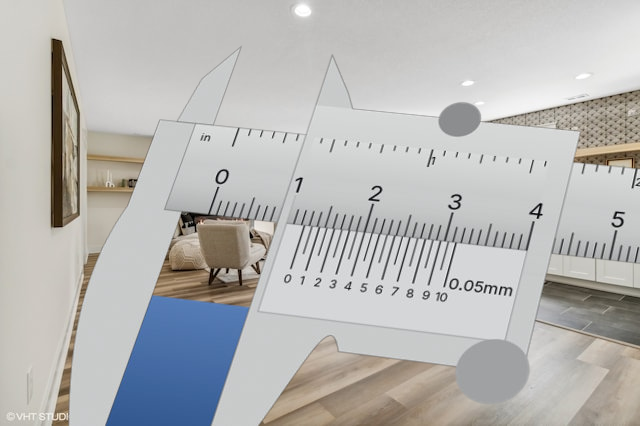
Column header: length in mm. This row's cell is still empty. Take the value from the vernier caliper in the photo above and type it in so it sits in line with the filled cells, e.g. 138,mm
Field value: 12.4,mm
